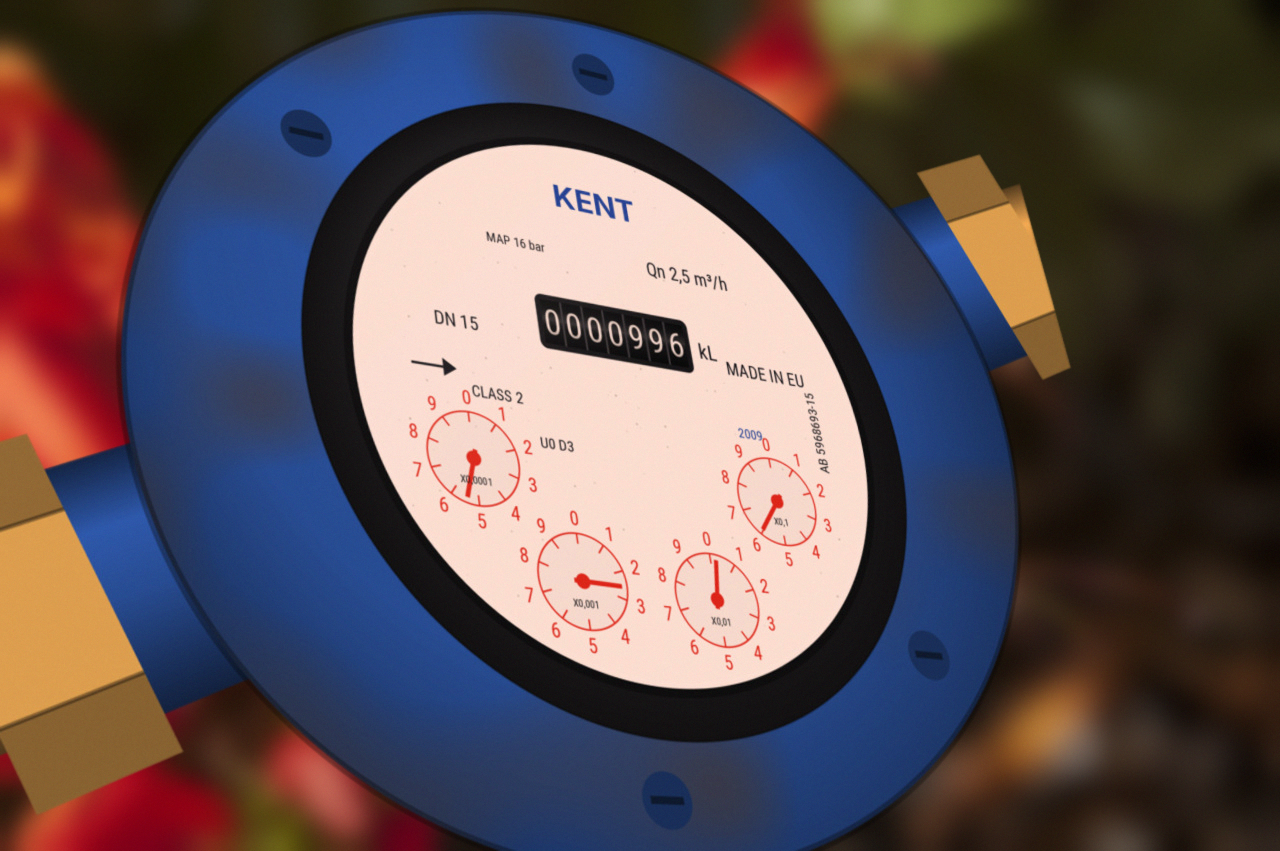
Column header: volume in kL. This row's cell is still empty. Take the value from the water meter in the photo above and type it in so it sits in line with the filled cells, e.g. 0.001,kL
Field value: 996.6025,kL
